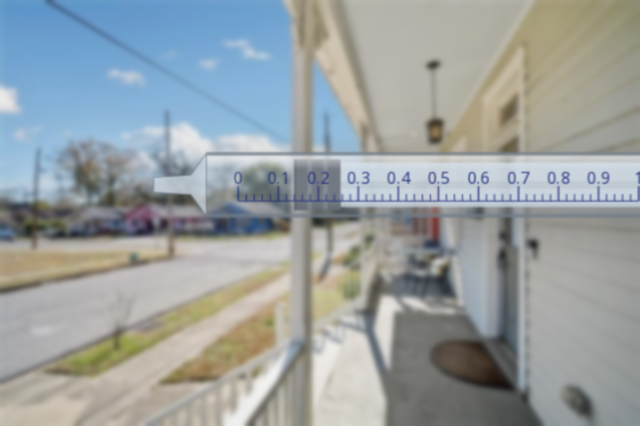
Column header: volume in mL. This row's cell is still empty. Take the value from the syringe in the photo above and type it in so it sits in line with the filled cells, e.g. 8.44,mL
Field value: 0.14,mL
